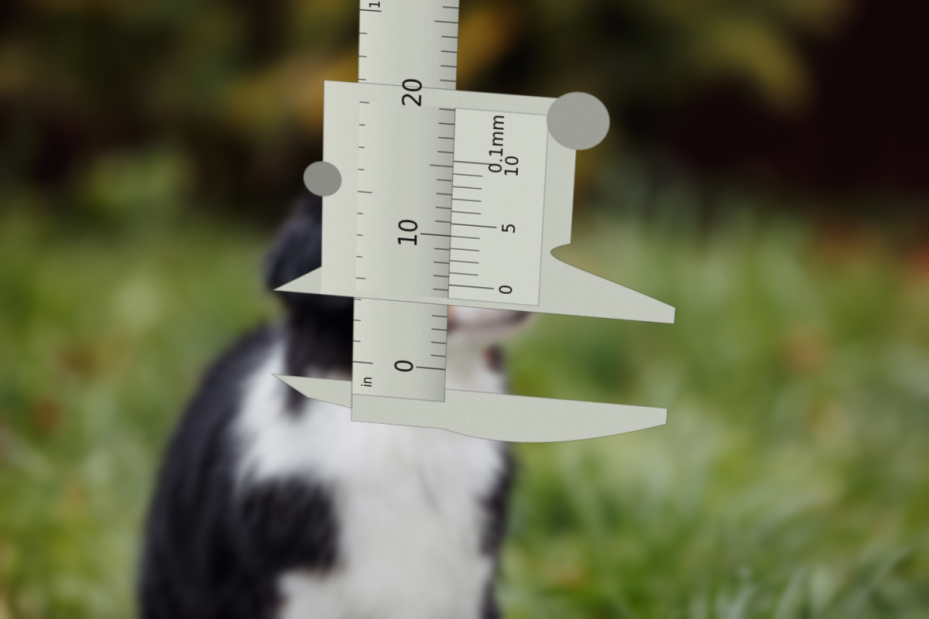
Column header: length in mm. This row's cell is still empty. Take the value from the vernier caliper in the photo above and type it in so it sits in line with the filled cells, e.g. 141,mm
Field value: 6.4,mm
